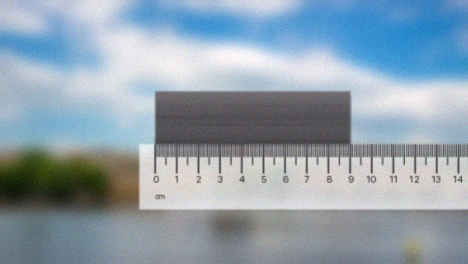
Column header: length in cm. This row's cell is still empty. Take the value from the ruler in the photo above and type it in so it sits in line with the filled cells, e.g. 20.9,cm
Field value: 9,cm
